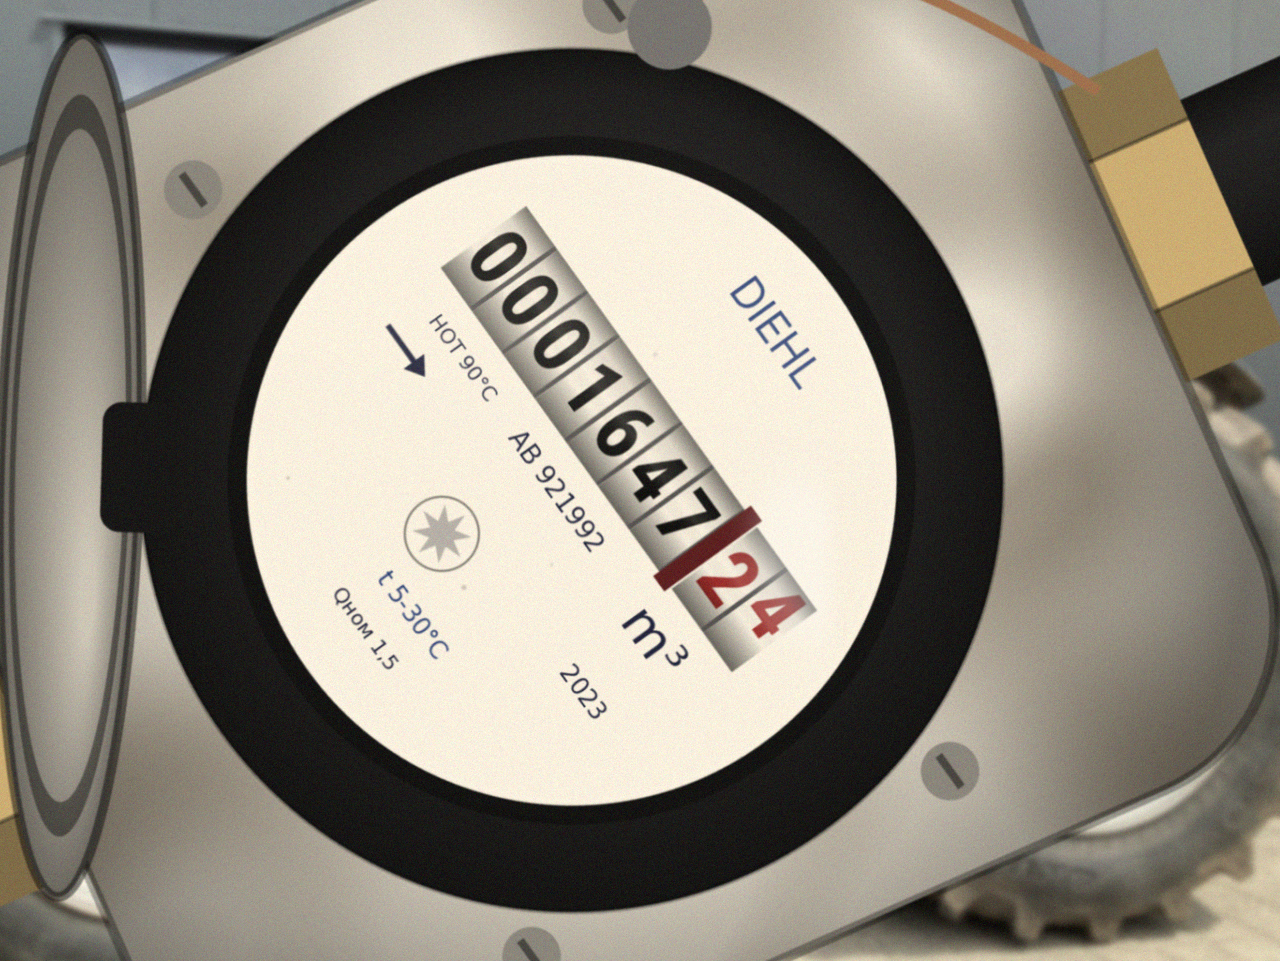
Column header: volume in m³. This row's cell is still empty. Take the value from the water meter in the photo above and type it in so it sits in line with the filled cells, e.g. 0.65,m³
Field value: 1647.24,m³
